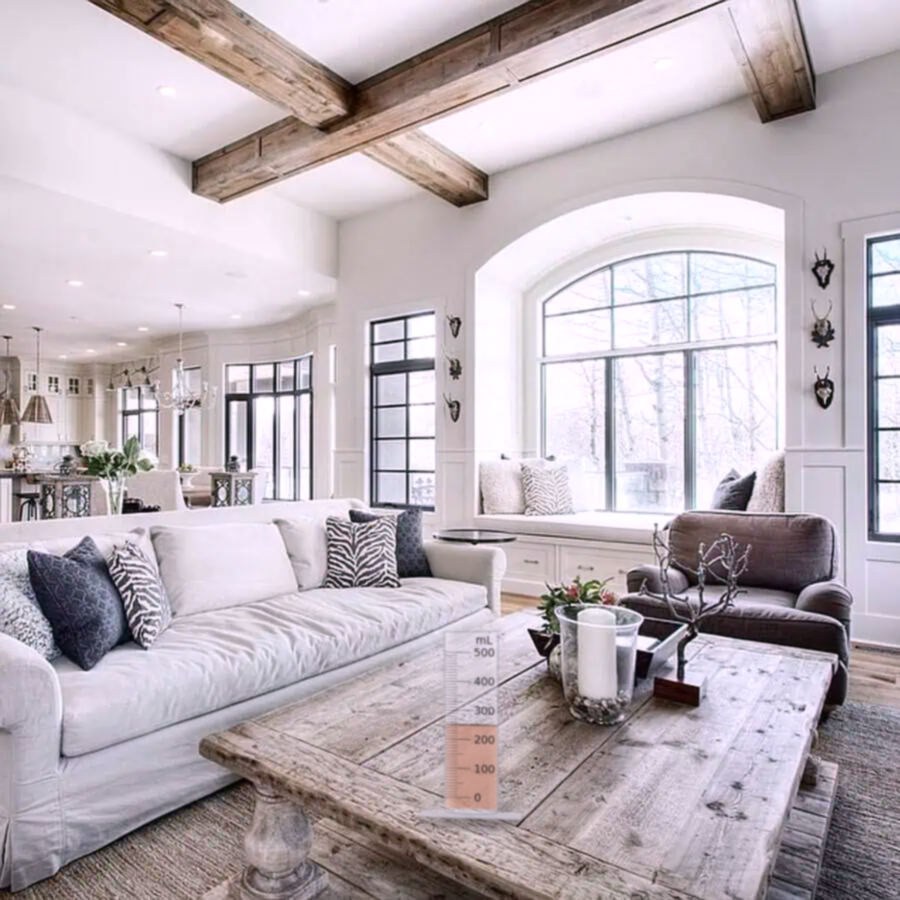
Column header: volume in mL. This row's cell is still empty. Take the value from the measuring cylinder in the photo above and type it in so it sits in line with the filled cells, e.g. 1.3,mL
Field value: 250,mL
